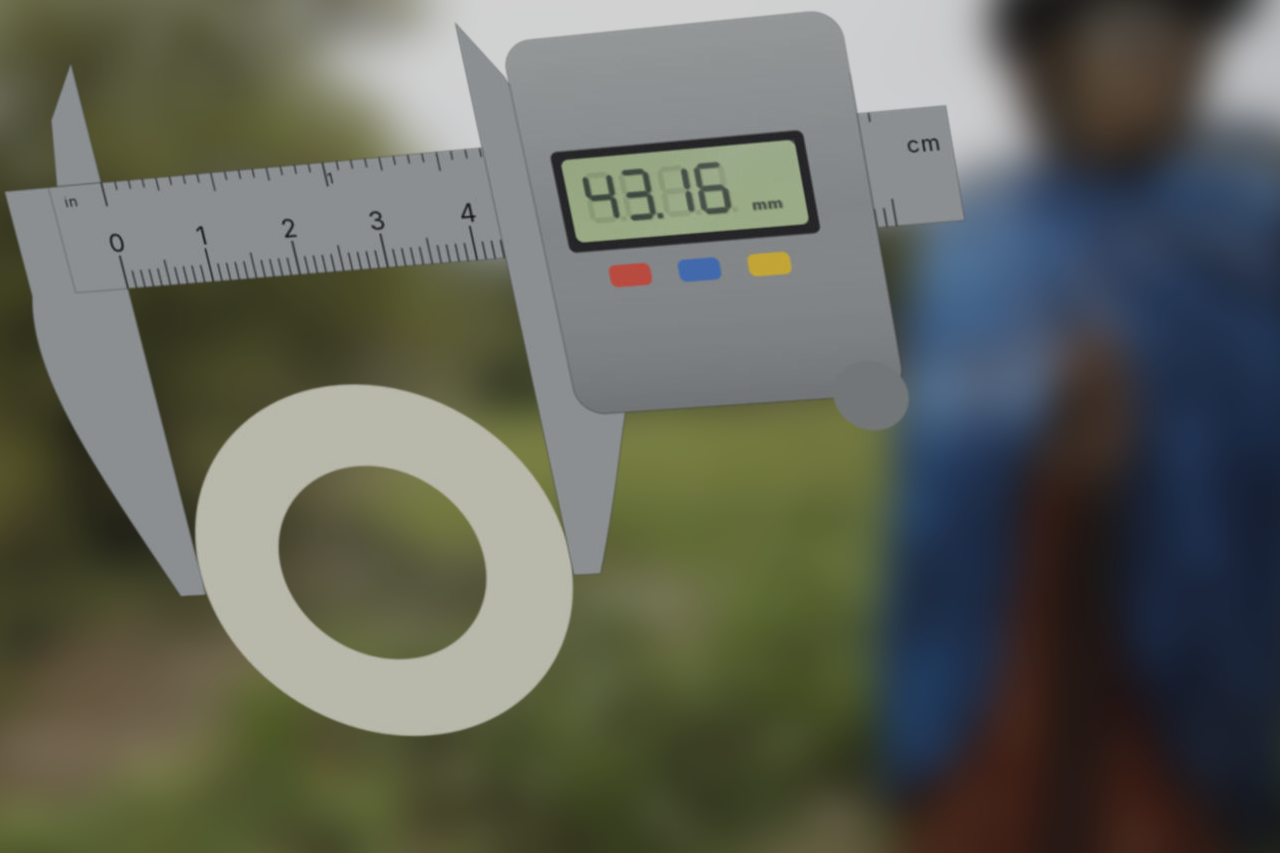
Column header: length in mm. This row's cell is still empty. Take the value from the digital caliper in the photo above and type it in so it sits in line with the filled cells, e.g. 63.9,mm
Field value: 43.16,mm
